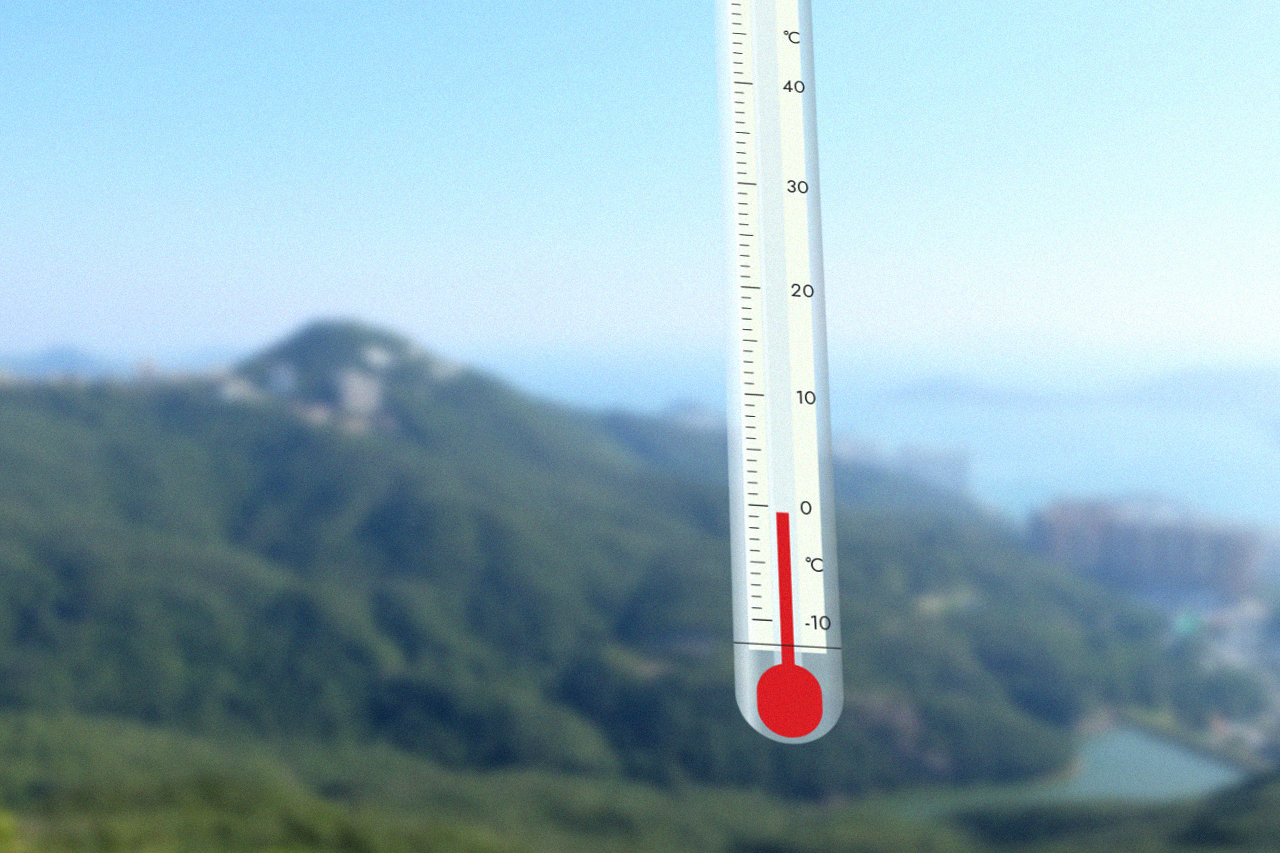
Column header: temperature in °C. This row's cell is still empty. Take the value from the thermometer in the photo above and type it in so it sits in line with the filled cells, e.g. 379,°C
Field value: -0.5,°C
